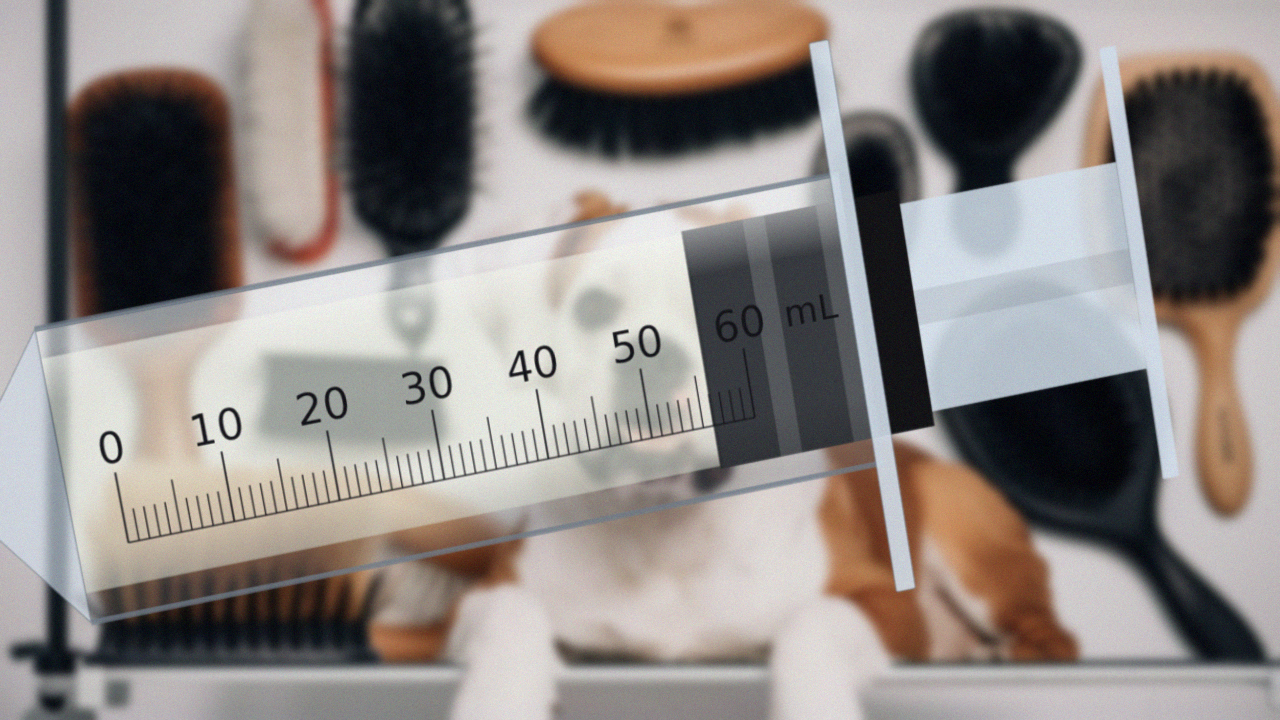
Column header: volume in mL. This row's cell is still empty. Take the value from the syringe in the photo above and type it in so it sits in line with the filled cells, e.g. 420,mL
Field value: 56,mL
